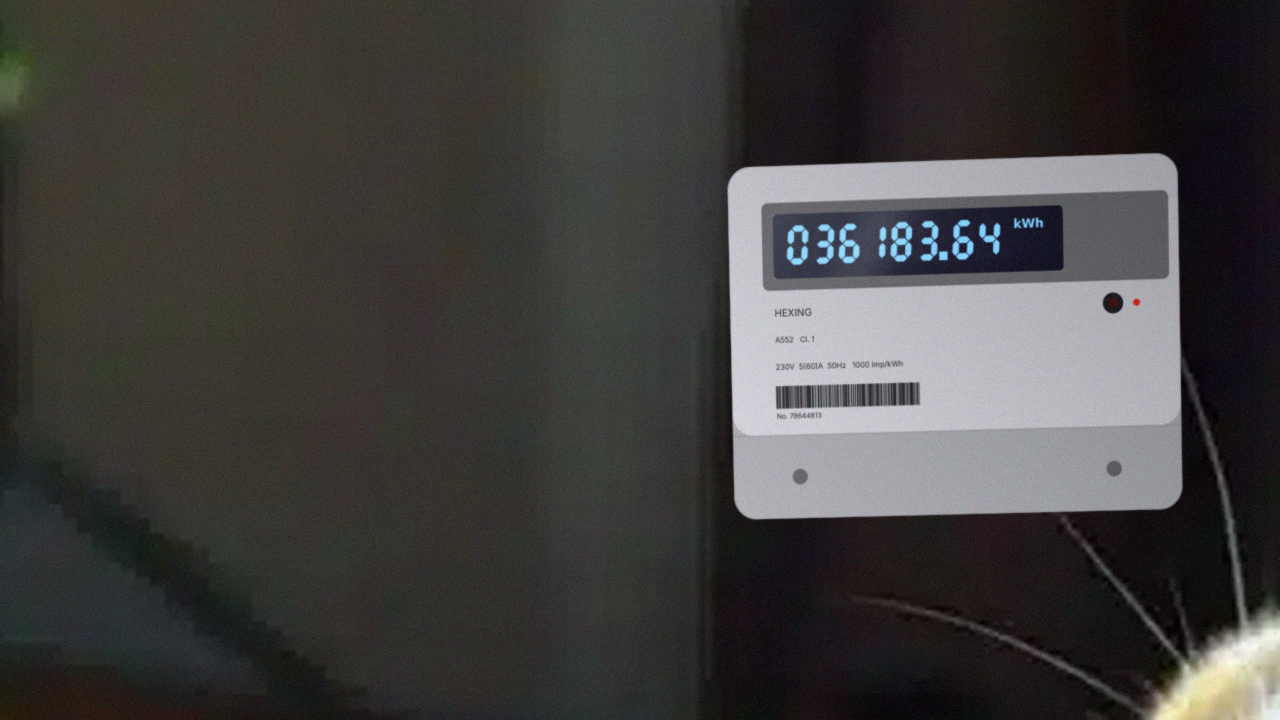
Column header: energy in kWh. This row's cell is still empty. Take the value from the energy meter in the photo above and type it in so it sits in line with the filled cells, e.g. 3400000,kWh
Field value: 36183.64,kWh
